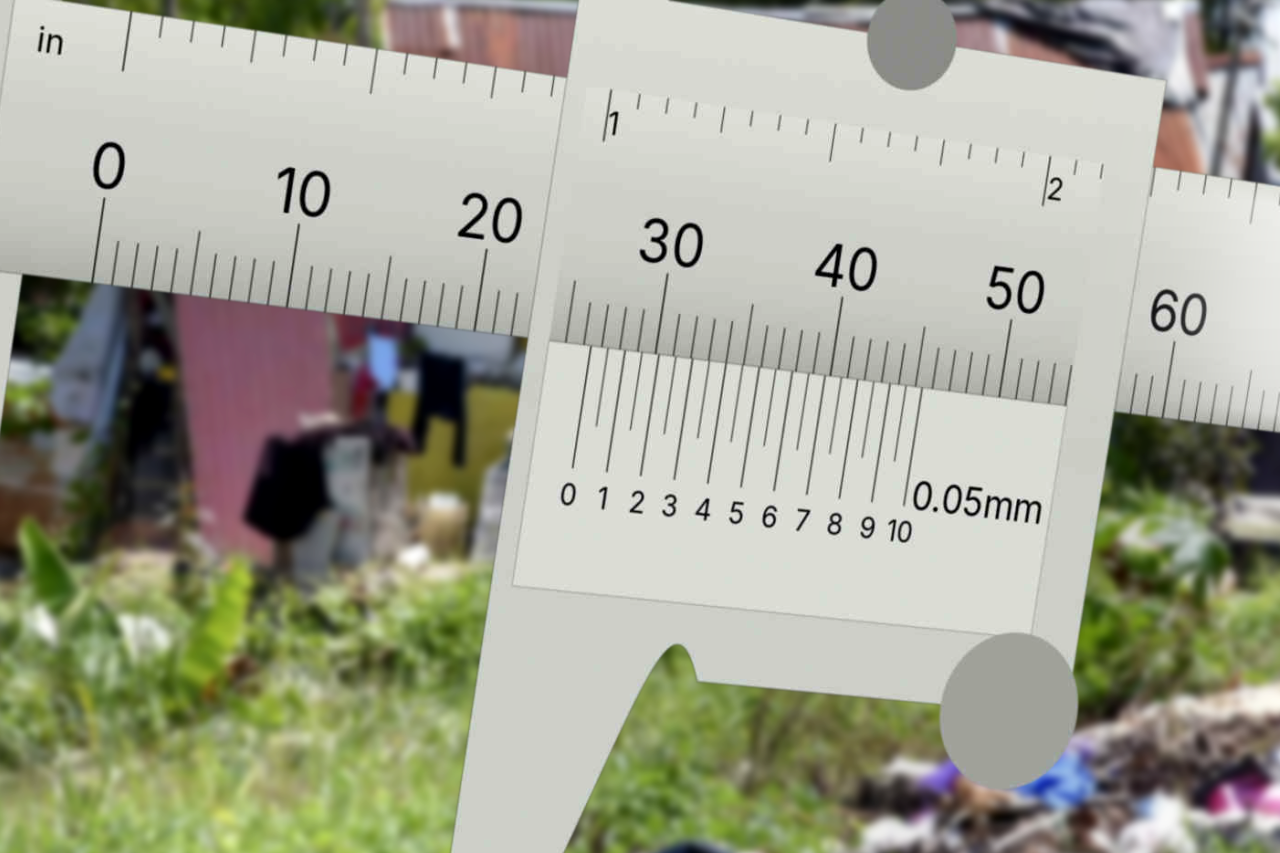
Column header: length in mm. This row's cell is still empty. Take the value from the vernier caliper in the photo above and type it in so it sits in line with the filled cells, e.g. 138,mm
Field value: 26.4,mm
